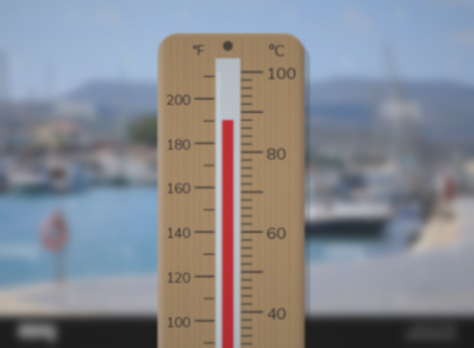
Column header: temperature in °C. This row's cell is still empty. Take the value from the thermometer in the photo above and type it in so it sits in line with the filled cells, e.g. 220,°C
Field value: 88,°C
